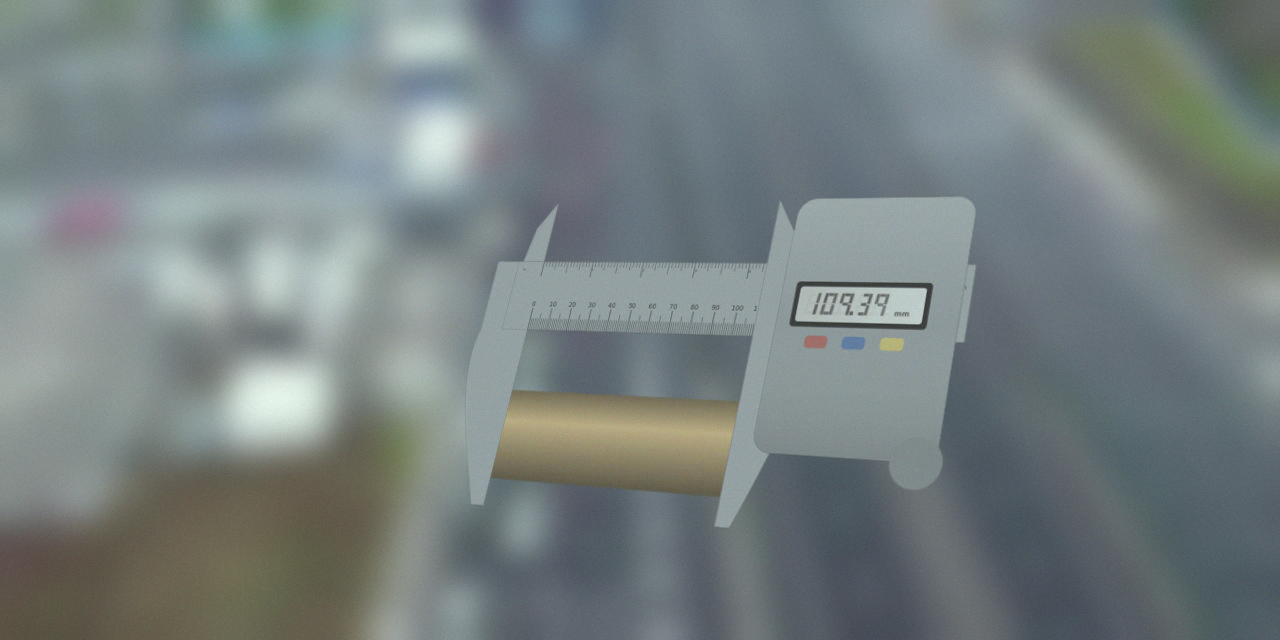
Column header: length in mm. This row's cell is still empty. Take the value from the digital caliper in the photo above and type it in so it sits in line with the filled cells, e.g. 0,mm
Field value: 109.39,mm
